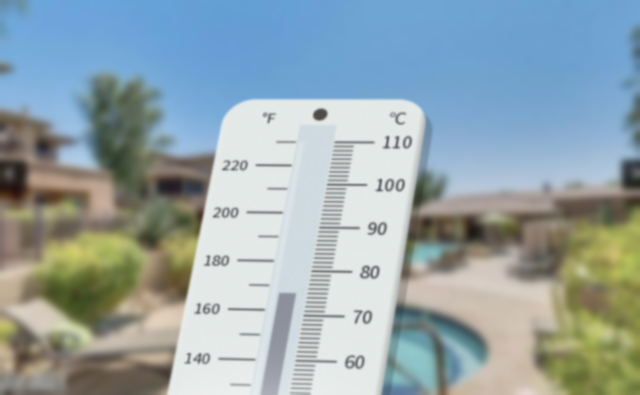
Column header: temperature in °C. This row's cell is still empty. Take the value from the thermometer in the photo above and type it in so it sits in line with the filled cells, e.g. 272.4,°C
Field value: 75,°C
